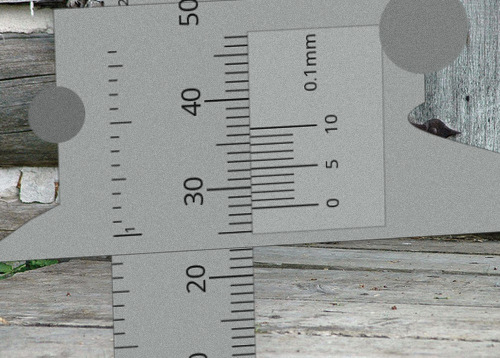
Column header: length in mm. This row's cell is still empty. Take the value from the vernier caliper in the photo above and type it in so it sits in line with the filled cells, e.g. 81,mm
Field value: 27.6,mm
